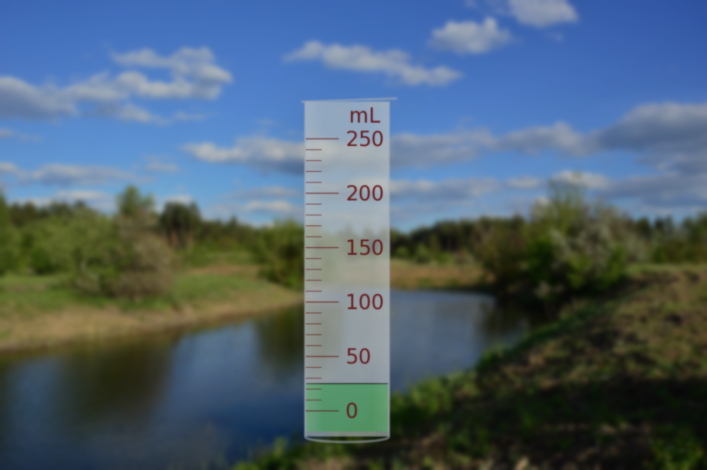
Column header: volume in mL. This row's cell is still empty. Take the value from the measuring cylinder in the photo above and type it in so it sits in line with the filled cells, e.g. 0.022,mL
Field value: 25,mL
